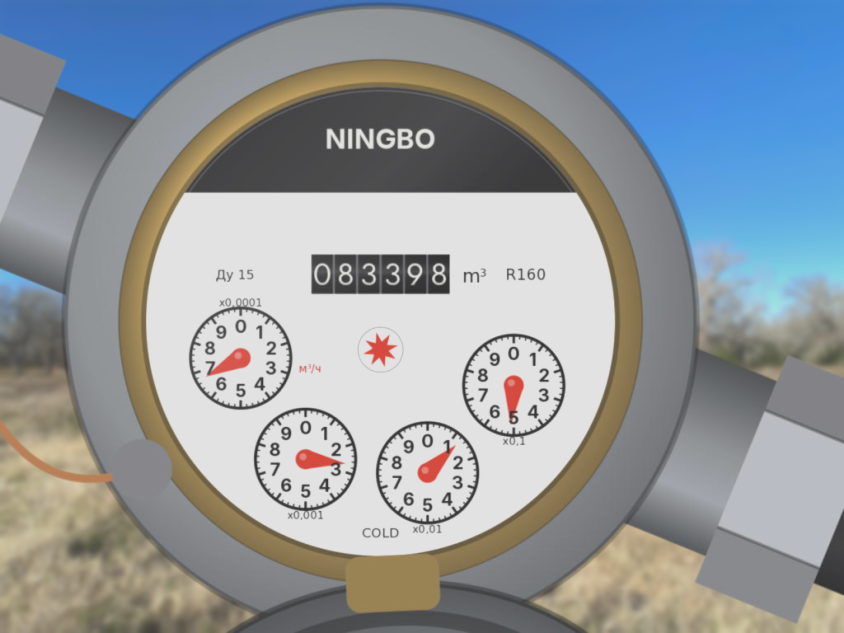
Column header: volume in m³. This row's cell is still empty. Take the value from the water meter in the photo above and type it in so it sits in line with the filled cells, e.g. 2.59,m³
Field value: 83398.5126,m³
